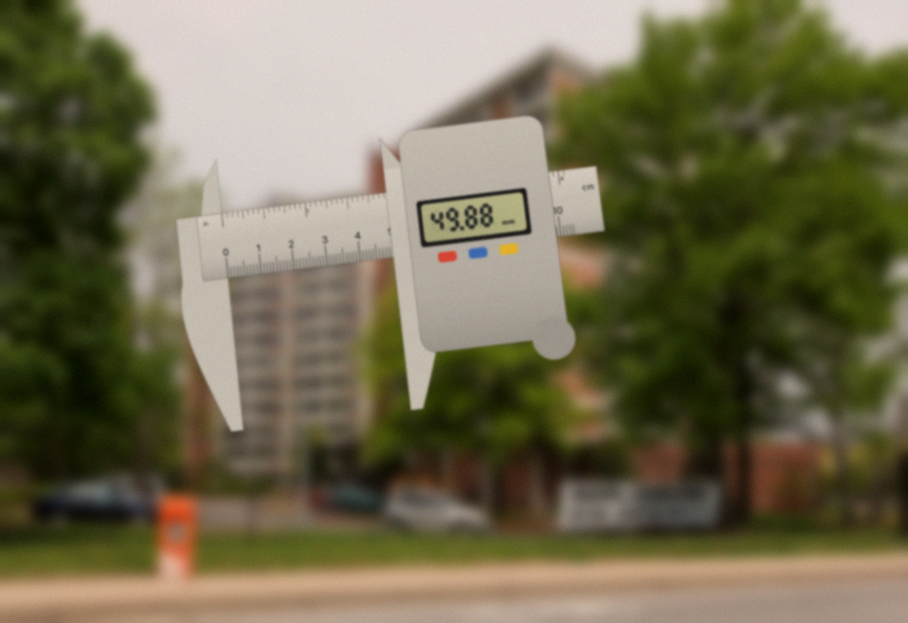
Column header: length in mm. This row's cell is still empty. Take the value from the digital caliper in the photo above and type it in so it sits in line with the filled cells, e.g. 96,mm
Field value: 49.88,mm
